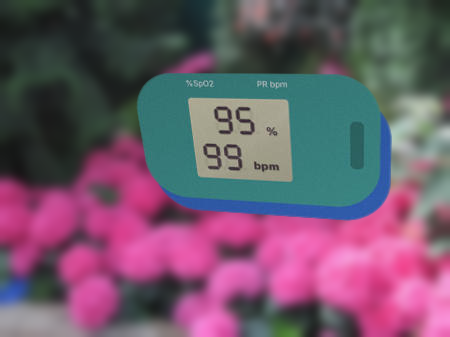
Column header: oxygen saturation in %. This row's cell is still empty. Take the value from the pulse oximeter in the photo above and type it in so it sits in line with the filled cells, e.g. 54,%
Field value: 95,%
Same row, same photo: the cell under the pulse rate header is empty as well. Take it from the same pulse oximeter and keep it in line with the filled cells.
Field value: 99,bpm
